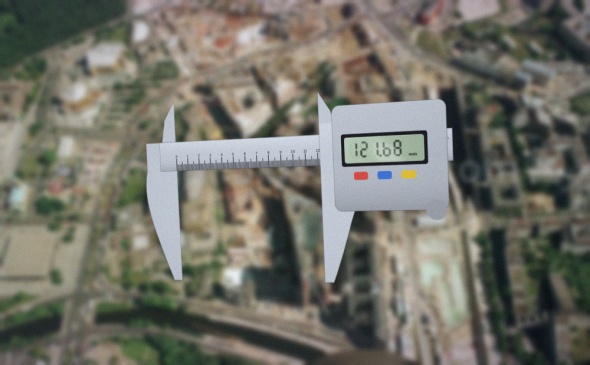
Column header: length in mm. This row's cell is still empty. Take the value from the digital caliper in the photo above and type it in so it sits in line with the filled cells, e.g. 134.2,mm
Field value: 121.68,mm
